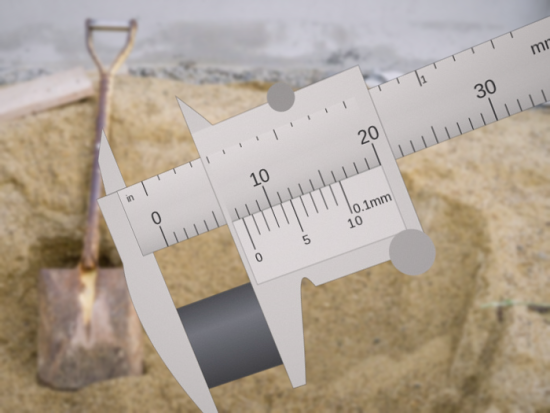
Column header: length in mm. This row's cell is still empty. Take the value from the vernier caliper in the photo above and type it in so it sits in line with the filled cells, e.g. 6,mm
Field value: 7.3,mm
